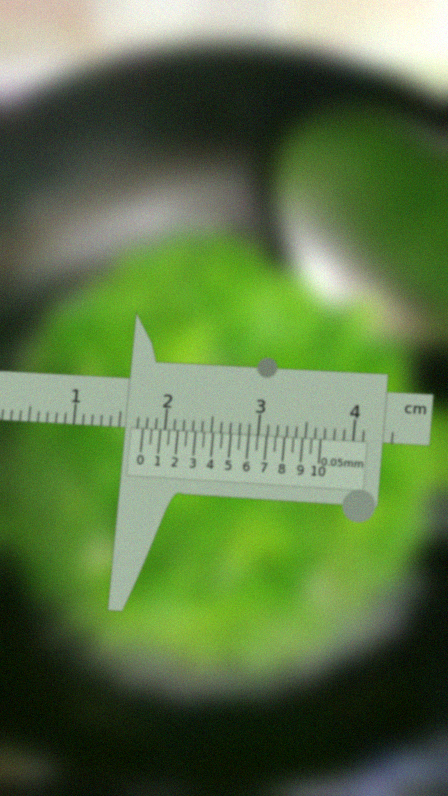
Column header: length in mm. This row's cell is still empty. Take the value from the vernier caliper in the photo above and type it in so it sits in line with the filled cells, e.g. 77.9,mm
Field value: 17.6,mm
